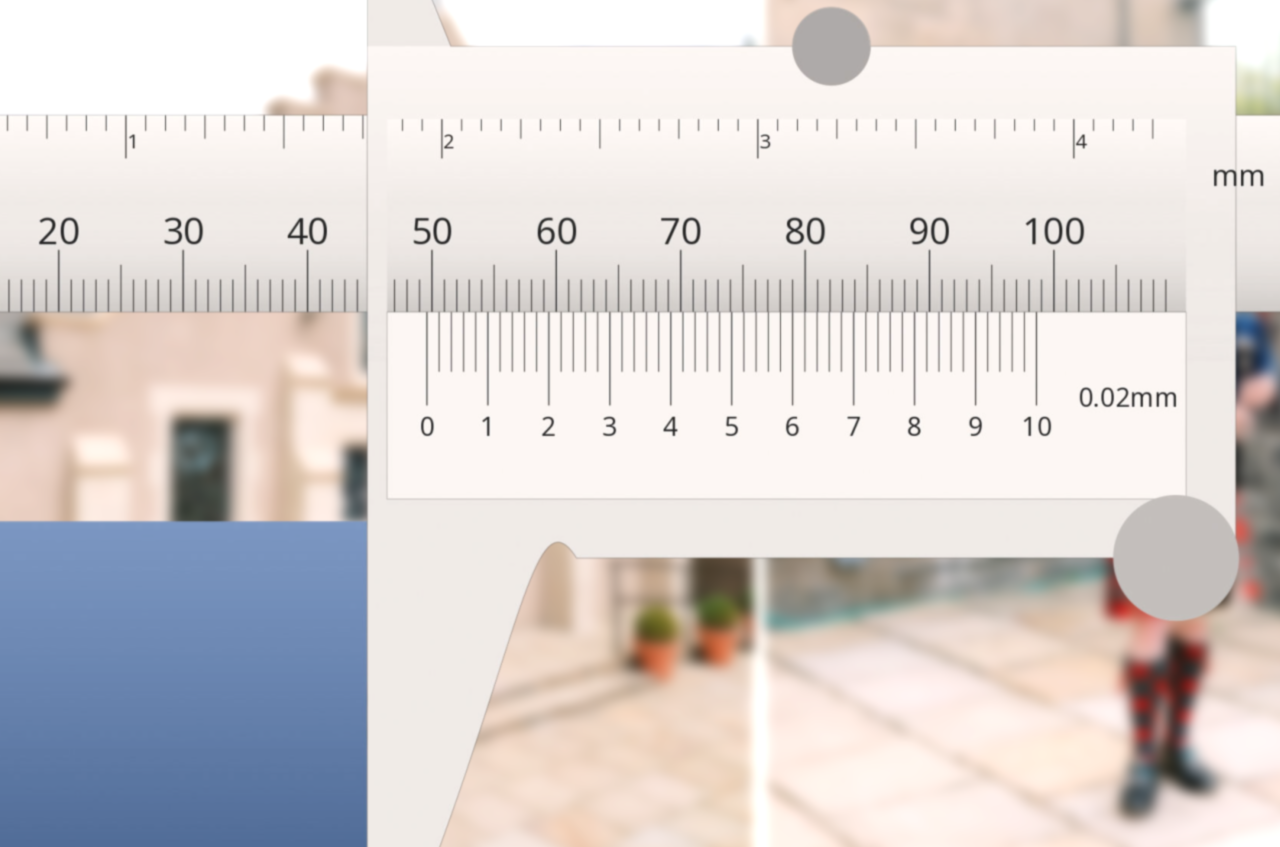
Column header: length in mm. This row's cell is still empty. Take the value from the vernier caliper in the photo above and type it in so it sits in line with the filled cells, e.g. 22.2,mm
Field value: 49.6,mm
